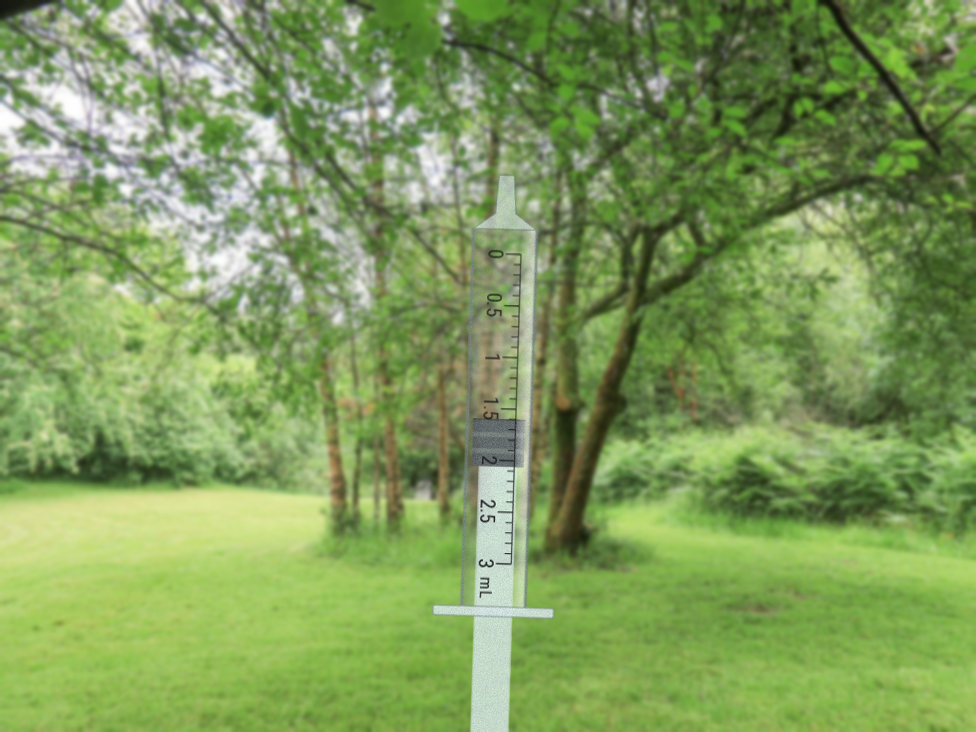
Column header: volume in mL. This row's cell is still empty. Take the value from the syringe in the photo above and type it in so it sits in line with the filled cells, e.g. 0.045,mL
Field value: 1.6,mL
